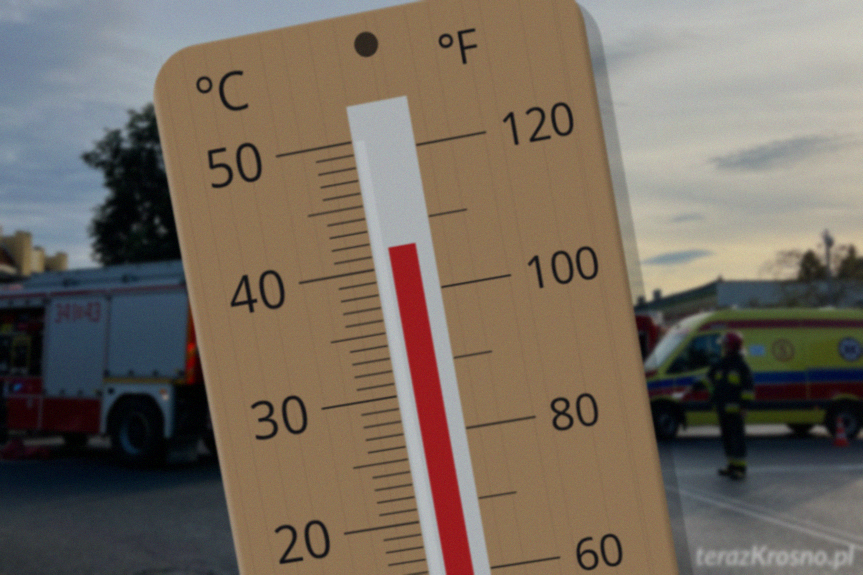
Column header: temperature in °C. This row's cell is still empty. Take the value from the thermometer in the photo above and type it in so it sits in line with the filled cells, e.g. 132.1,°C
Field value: 41.5,°C
